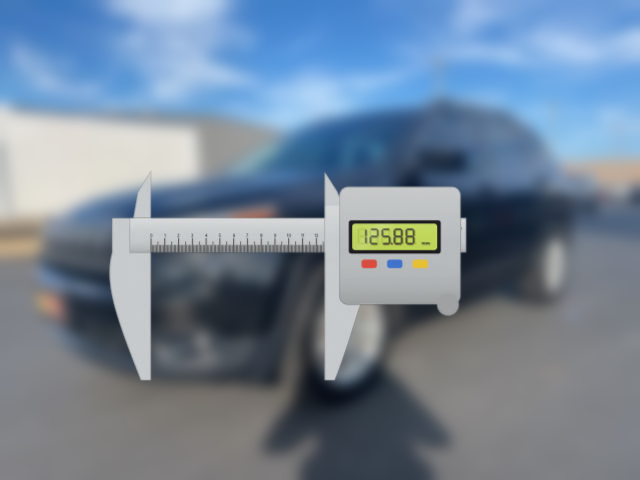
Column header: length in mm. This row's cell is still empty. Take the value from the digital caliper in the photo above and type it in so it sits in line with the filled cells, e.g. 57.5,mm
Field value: 125.88,mm
